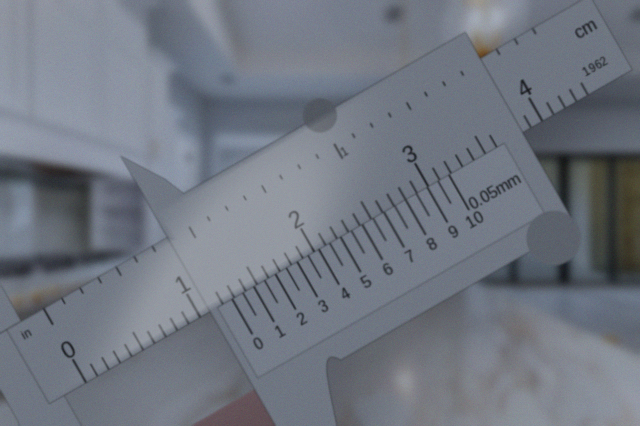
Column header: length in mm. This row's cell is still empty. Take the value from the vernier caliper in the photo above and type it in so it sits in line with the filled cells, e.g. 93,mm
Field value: 12.8,mm
